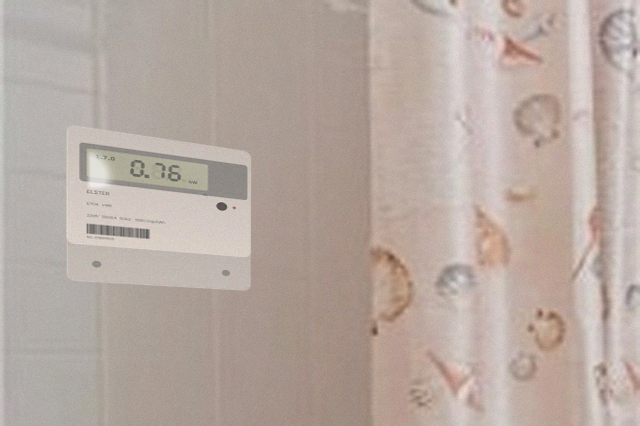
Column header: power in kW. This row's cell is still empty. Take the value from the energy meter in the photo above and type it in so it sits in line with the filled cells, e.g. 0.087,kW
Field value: 0.76,kW
